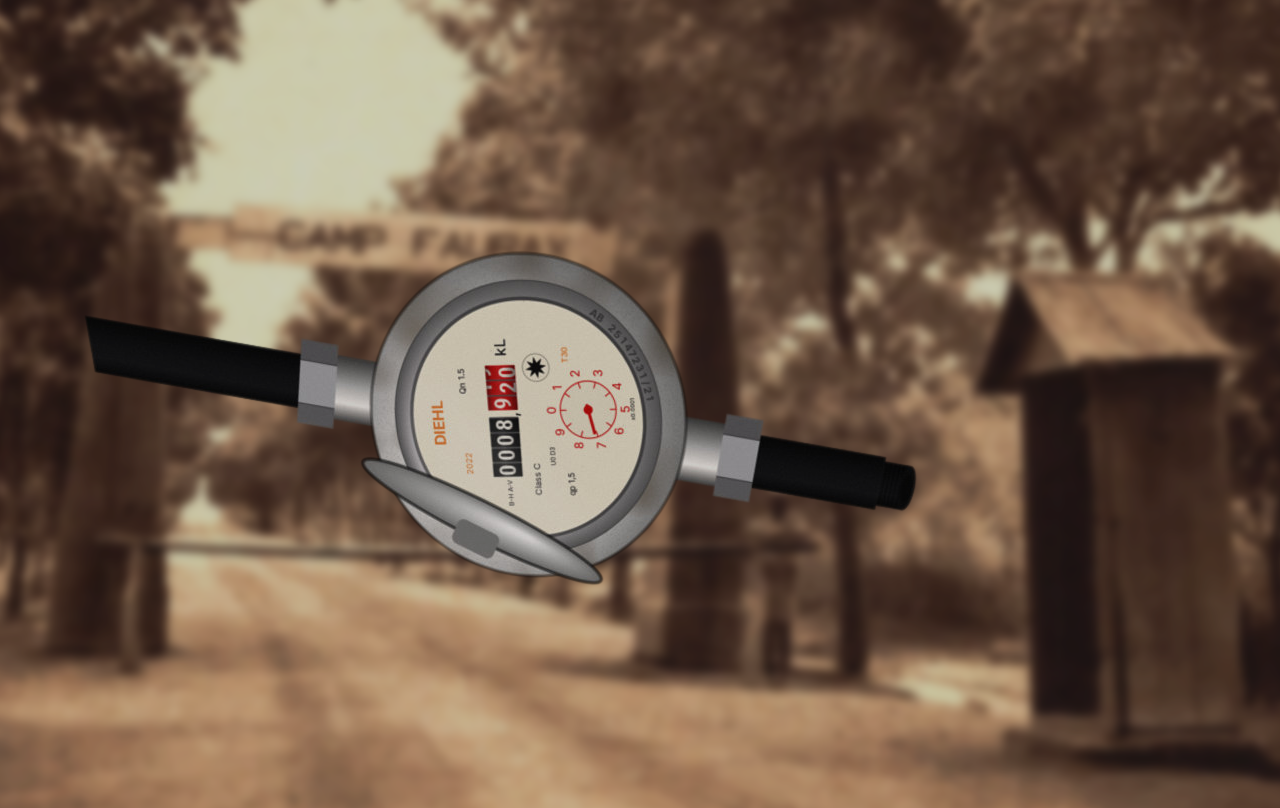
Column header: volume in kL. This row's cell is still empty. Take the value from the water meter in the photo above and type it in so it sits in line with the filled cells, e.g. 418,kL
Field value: 8.9197,kL
